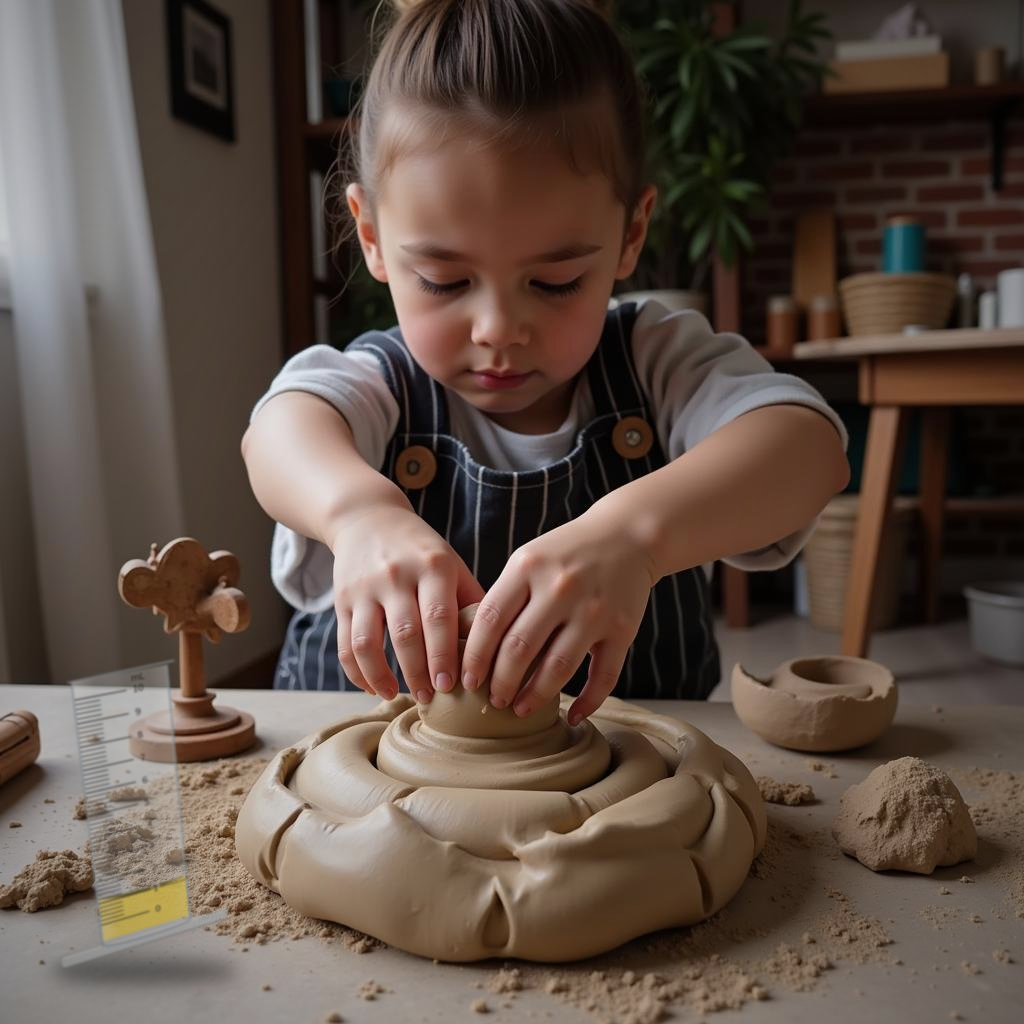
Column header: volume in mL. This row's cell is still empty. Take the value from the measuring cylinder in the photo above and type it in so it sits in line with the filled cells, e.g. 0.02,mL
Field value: 1,mL
